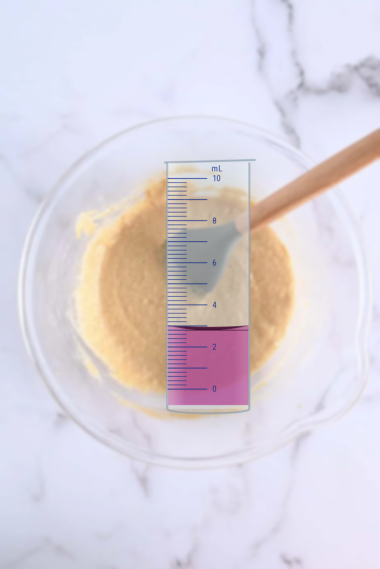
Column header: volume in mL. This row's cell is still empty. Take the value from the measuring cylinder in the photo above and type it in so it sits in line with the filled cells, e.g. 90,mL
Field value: 2.8,mL
